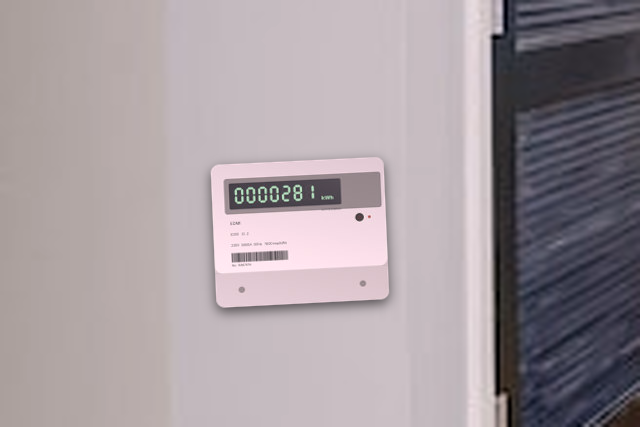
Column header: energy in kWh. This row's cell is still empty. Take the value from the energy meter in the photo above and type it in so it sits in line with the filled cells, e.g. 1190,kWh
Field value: 281,kWh
